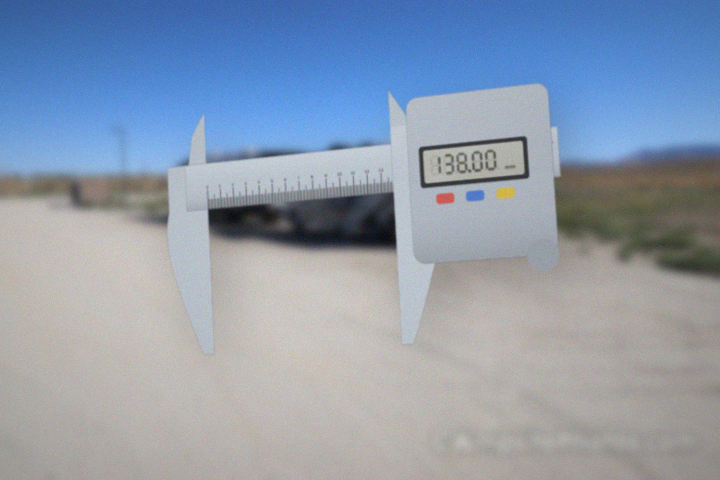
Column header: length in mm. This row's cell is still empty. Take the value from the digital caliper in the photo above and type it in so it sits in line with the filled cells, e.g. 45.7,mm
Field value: 138.00,mm
